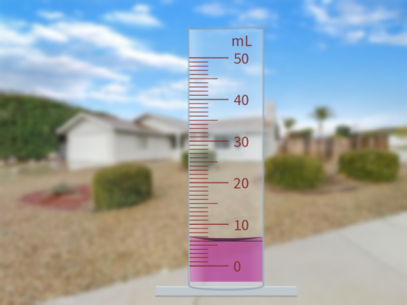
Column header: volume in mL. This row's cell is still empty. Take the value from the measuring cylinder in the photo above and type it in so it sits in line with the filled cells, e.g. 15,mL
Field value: 6,mL
